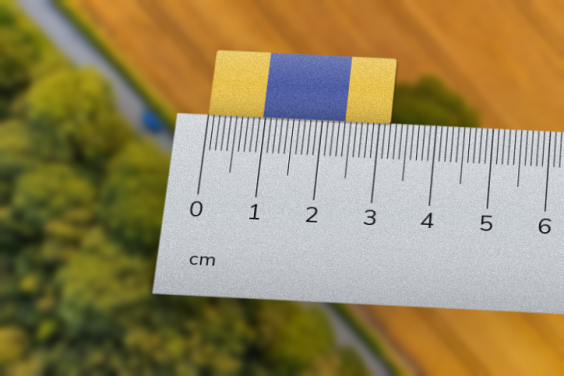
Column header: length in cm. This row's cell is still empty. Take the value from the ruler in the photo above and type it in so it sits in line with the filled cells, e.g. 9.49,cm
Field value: 3.2,cm
